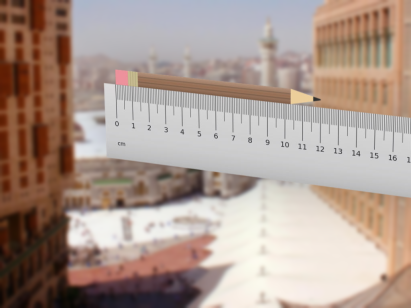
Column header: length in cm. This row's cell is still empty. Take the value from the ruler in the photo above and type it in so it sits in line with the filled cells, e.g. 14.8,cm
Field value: 12,cm
